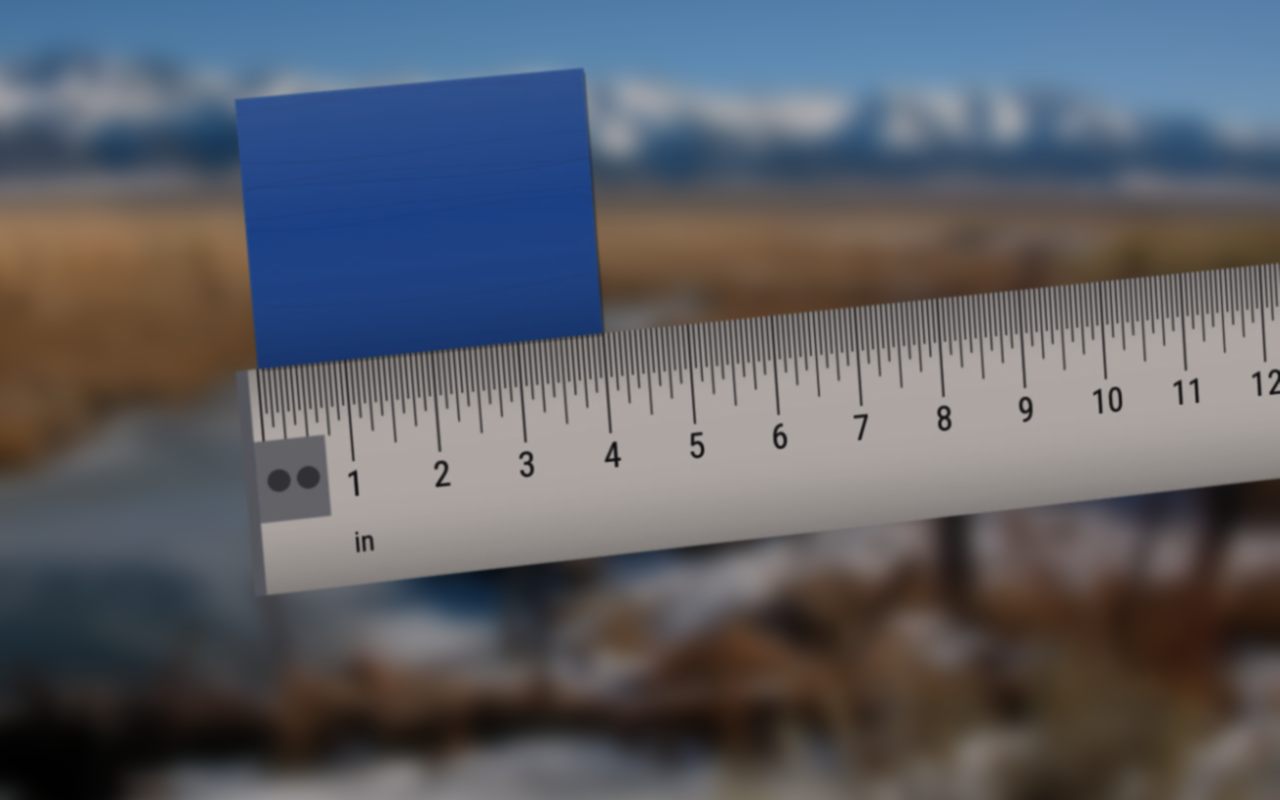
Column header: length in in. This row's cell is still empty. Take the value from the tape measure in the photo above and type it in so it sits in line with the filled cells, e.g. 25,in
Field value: 4,in
